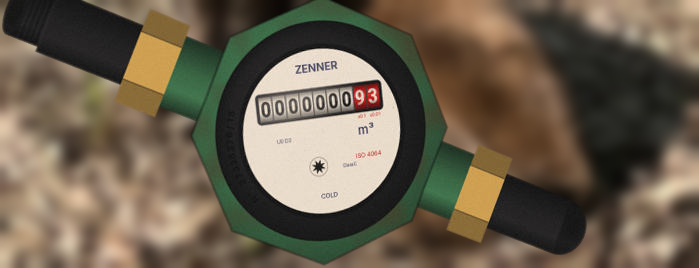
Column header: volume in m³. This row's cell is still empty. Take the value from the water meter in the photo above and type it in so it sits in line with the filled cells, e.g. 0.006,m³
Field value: 0.93,m³
